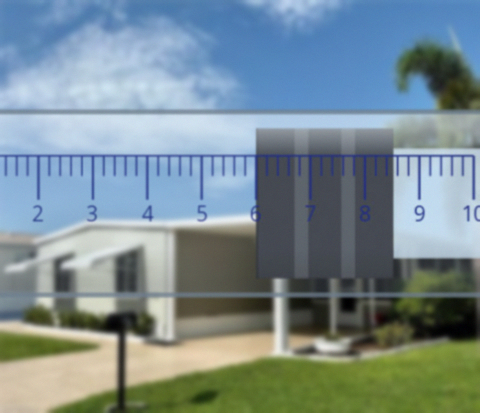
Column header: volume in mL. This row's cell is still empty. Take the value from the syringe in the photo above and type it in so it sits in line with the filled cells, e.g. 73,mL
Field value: 6,mL
